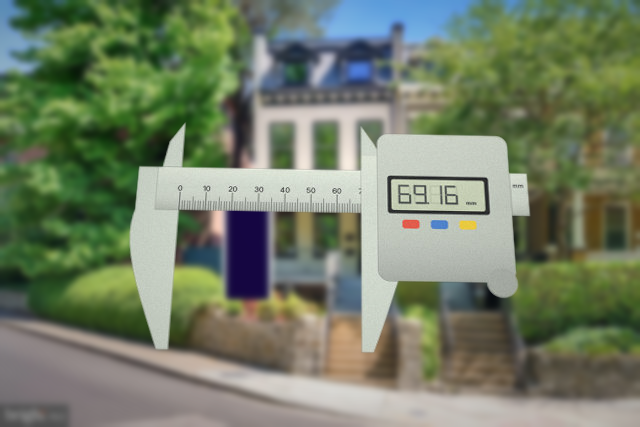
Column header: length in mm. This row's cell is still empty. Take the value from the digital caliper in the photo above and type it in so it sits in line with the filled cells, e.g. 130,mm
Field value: 69.16,mm
